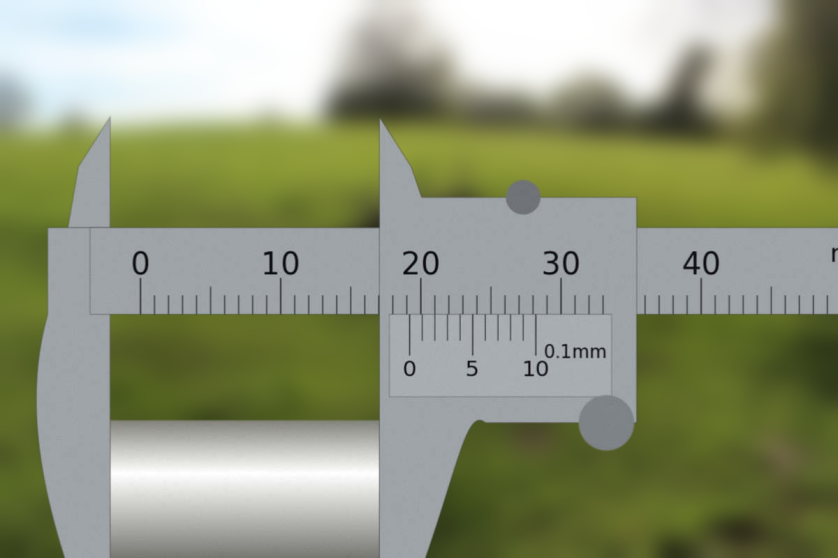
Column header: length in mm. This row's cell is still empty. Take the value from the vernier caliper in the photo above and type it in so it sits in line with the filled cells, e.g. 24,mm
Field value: 19.2,mm
